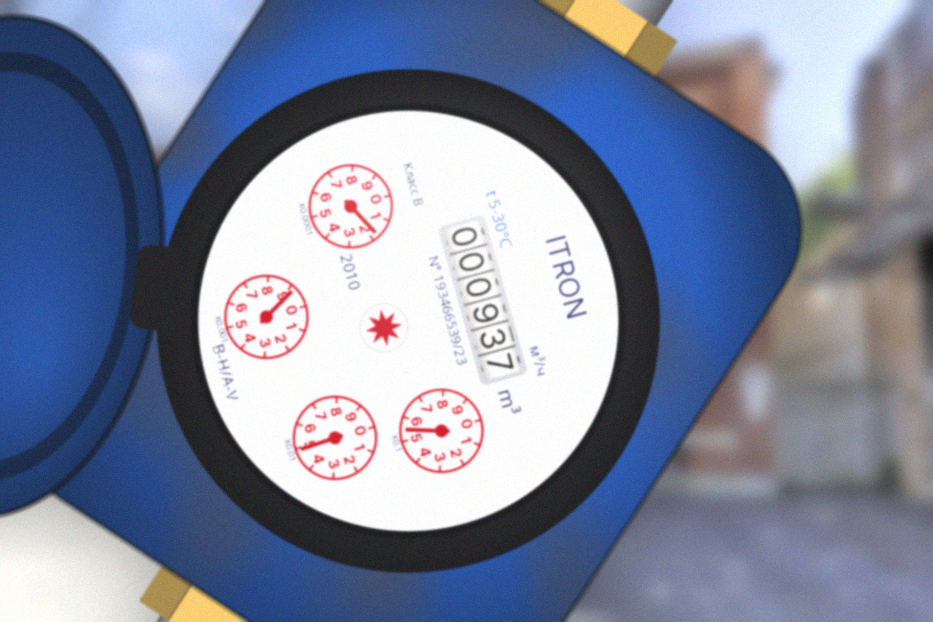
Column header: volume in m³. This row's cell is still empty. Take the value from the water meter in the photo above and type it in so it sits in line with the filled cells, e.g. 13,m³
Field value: 937.5491,m³
